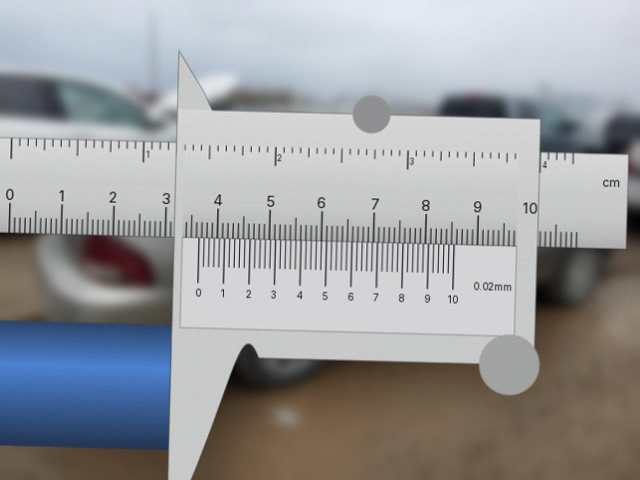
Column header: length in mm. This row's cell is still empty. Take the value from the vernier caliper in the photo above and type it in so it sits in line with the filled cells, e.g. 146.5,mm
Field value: 36.5,mm
